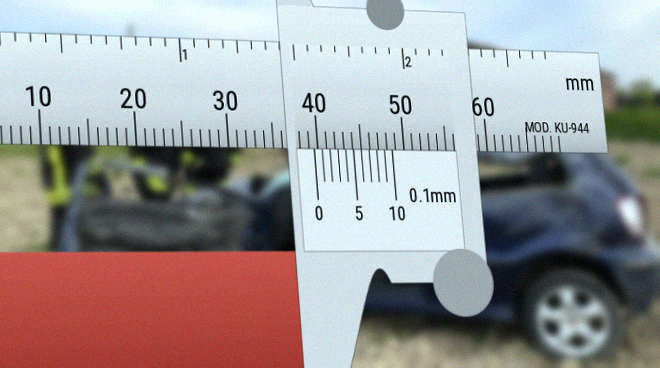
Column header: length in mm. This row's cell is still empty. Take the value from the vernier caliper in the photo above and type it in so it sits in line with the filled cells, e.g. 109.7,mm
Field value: 39.6,mm
